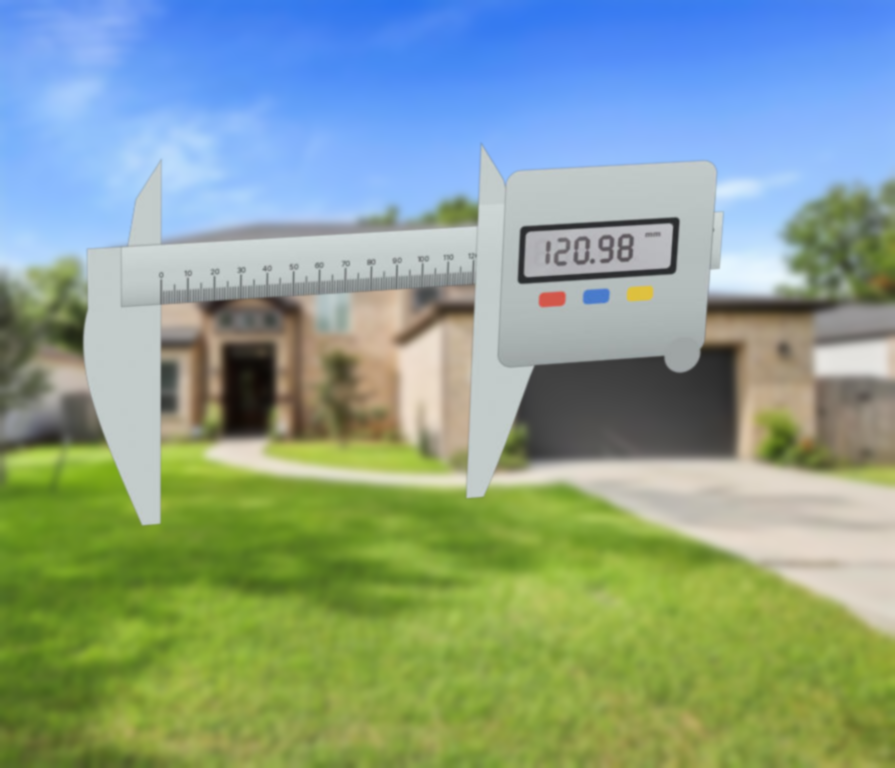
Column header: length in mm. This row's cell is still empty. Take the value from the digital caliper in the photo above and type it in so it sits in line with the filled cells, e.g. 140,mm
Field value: 120.98,mm
